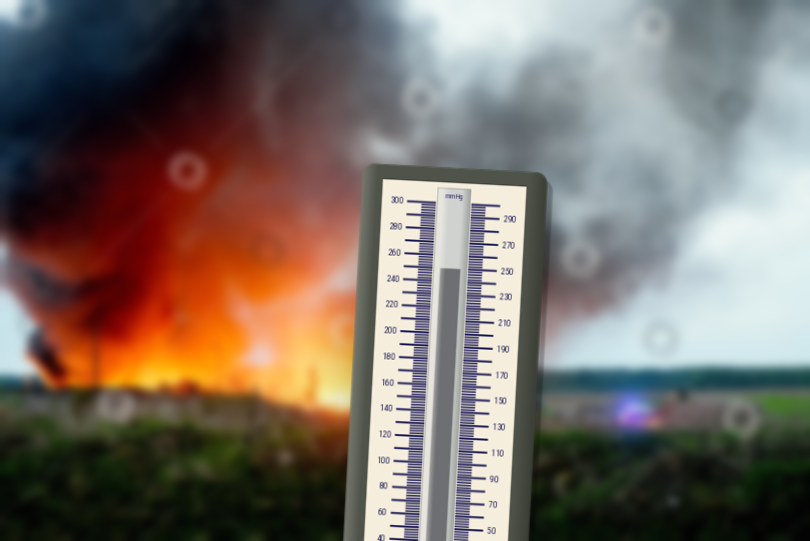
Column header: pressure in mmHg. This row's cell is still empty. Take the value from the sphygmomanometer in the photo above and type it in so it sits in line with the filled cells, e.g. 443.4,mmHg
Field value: 250,mmHg
